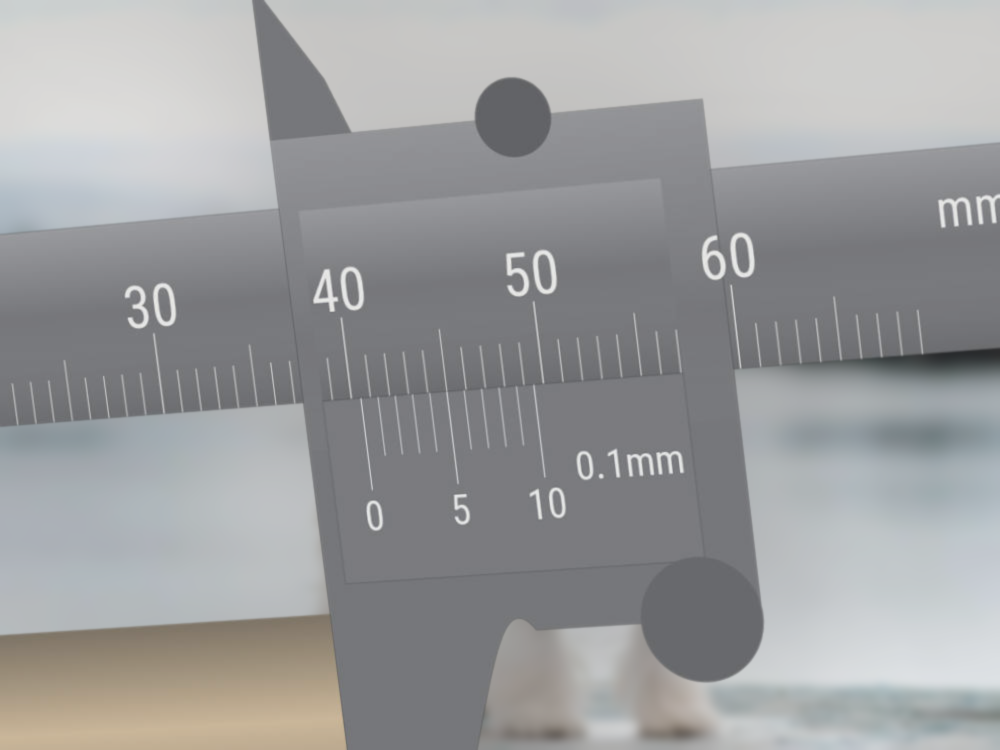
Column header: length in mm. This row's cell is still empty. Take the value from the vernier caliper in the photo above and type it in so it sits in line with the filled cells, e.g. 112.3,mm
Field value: 40.5,mm
